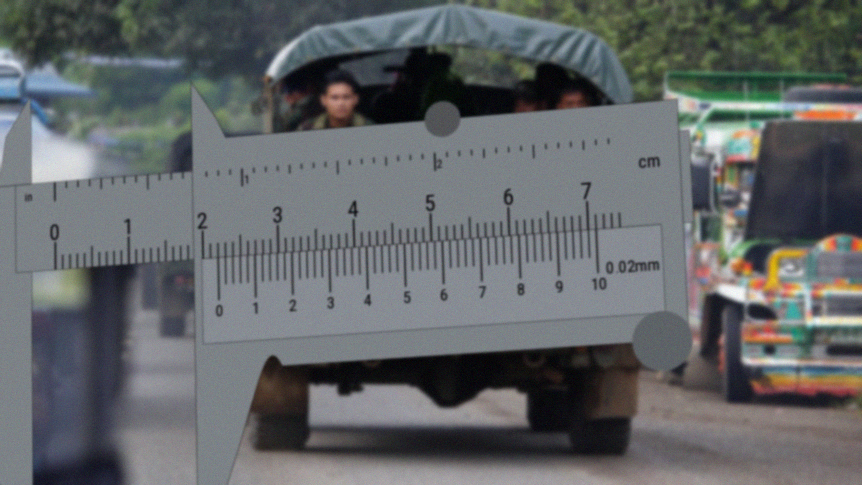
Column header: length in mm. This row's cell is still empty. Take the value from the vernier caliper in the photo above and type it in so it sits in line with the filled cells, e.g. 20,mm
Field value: 22.0,mm
